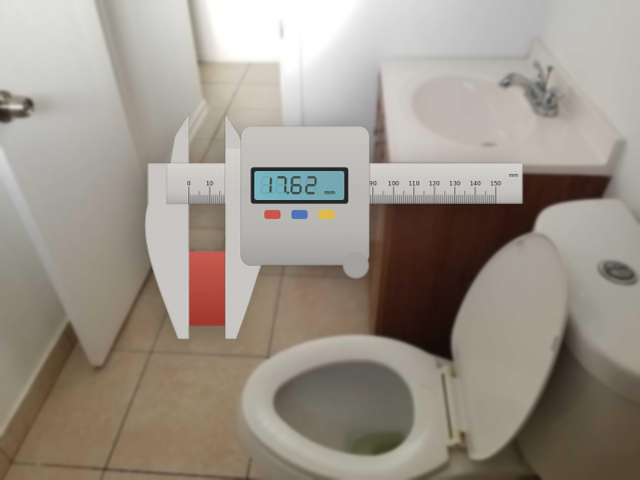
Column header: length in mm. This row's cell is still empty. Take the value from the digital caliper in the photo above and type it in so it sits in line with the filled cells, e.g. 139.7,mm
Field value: 17.62,mm
